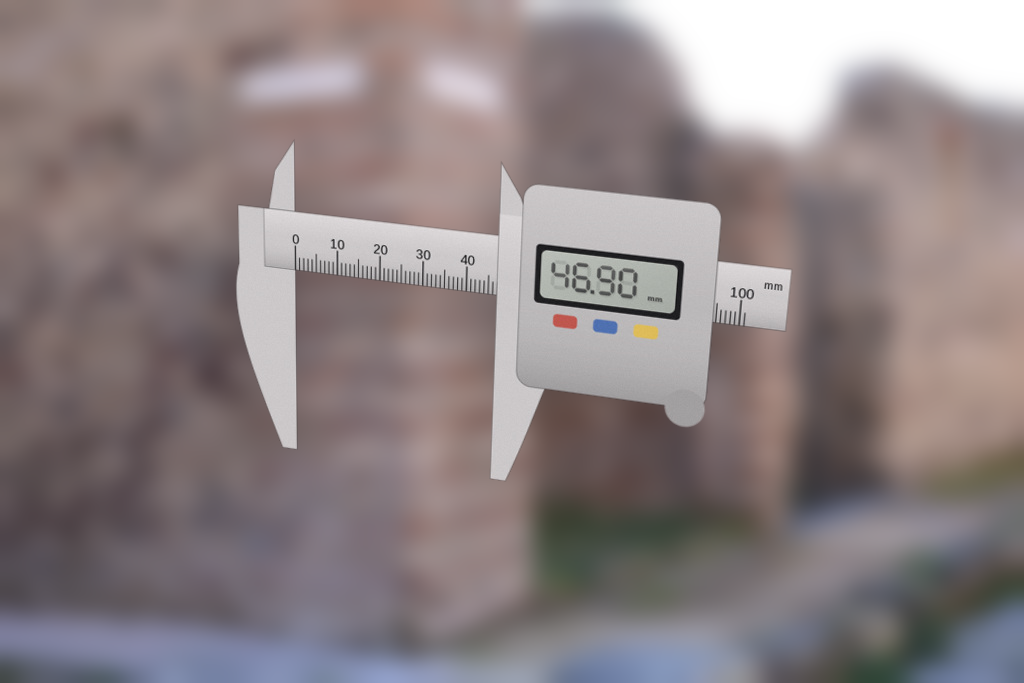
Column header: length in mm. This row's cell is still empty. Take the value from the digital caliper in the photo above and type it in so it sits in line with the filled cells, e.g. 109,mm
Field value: 46.90,mm
